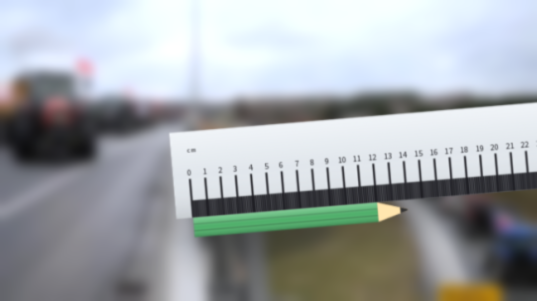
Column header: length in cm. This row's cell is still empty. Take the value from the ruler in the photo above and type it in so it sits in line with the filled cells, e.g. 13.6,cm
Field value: 14,cm
